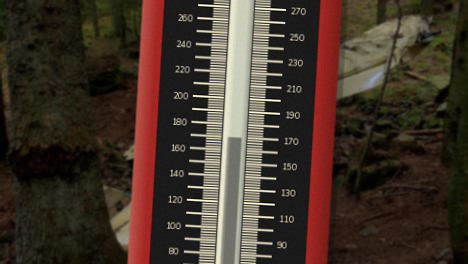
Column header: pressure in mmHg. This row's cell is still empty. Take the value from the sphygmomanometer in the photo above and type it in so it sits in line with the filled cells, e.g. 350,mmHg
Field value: 170,mmHg
